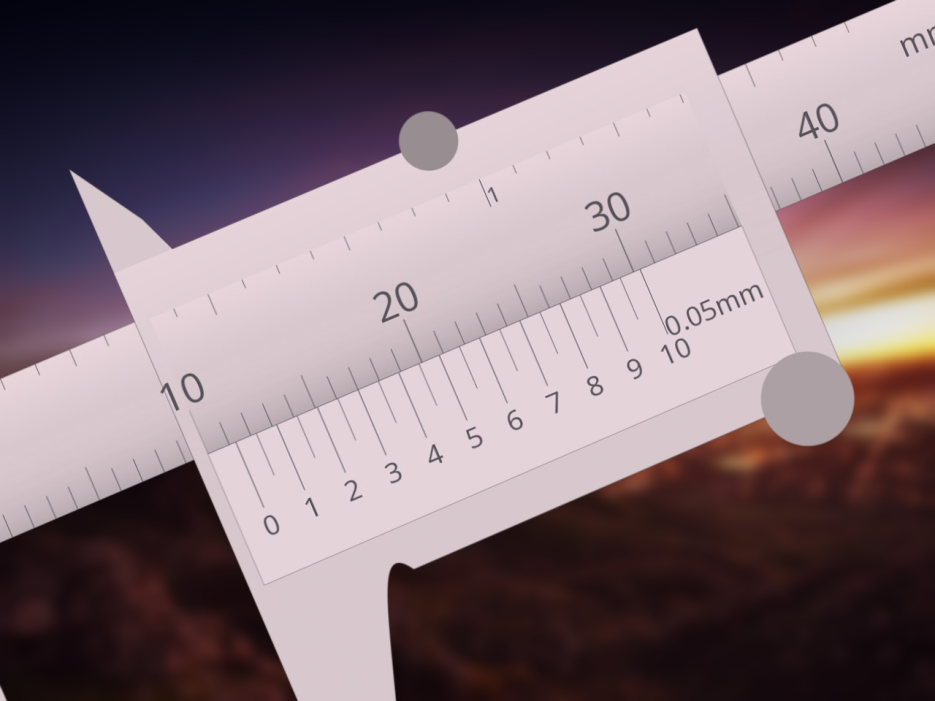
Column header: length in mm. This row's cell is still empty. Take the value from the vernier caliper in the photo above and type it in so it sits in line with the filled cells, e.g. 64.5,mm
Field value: 11.30,mm
